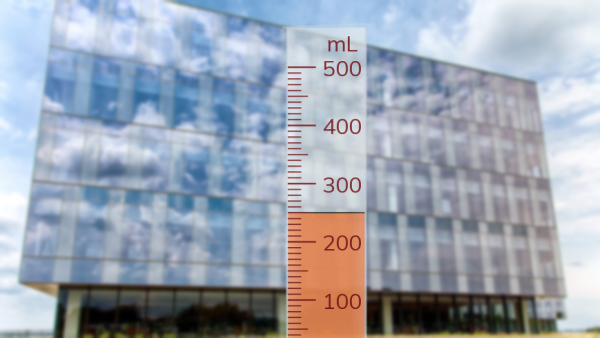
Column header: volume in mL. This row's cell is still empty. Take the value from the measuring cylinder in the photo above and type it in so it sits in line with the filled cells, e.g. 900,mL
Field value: 250,mL
